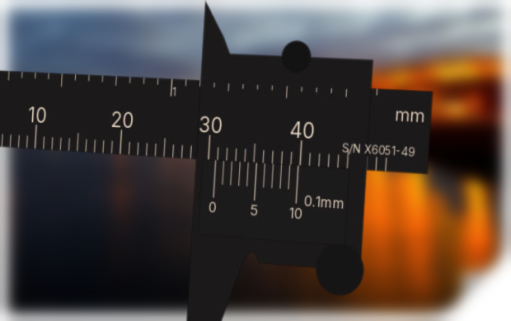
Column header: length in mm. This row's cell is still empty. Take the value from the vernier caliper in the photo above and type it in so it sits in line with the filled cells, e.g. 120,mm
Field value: 30.8,mm
